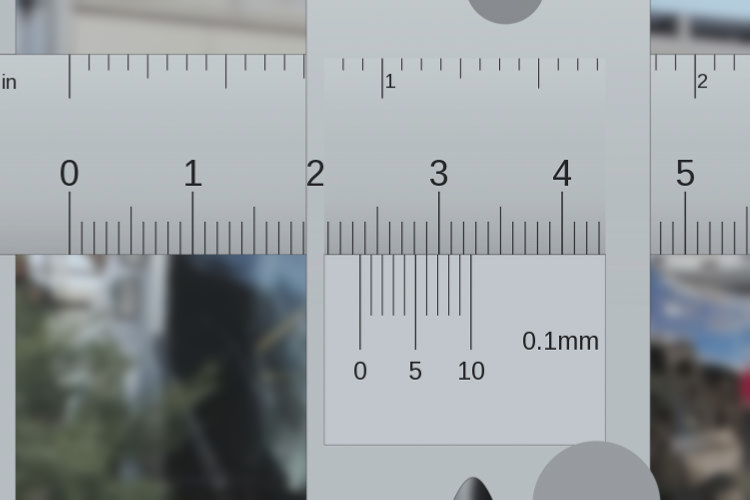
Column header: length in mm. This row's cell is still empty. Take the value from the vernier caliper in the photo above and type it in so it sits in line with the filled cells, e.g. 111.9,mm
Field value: 23.6,mm
